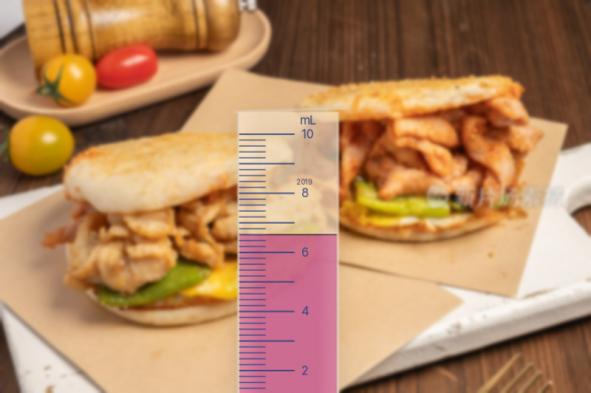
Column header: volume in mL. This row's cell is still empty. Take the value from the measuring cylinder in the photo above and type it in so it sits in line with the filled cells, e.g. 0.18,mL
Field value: 6.6,mL
